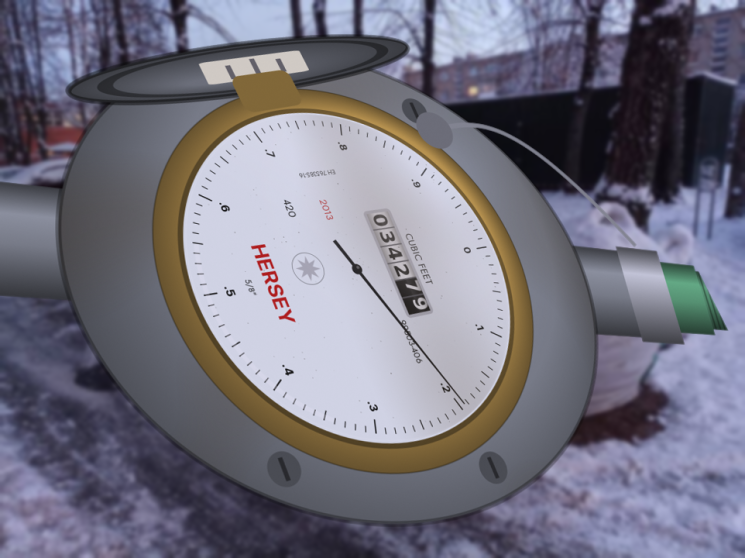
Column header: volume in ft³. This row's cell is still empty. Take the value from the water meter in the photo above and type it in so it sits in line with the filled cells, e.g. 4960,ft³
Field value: 34279.19,ft³
